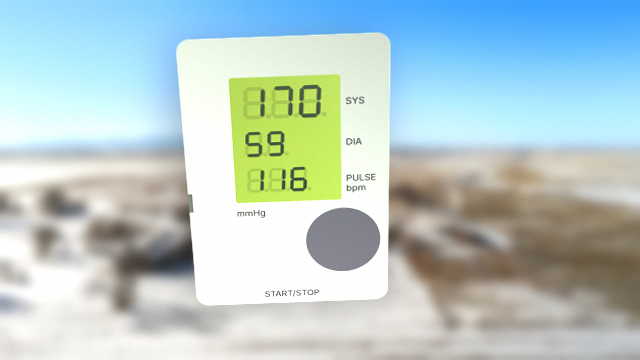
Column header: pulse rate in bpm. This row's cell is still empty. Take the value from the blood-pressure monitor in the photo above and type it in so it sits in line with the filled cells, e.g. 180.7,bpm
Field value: 116,bpm
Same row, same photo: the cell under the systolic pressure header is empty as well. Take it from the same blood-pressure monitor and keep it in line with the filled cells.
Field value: 170,mmHg
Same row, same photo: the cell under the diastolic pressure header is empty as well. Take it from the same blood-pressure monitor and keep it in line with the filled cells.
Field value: 59,mmHg
